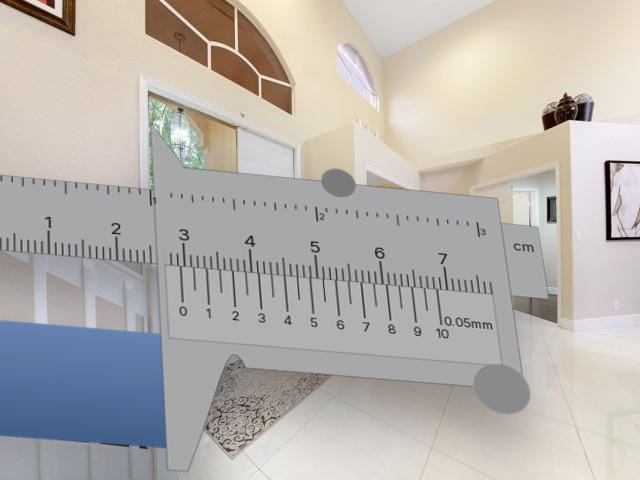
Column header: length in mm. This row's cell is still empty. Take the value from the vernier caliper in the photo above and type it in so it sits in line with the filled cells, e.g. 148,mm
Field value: 29.4,mm
